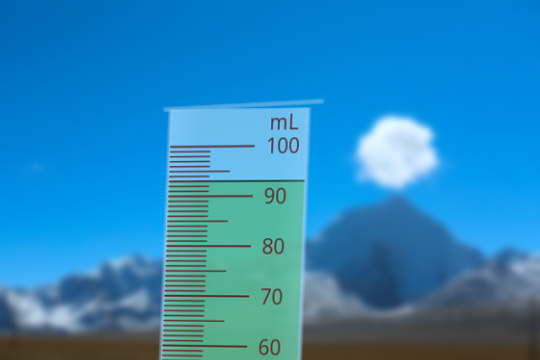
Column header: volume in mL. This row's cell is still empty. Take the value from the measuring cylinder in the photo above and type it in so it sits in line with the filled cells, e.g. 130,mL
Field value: 93,mL
